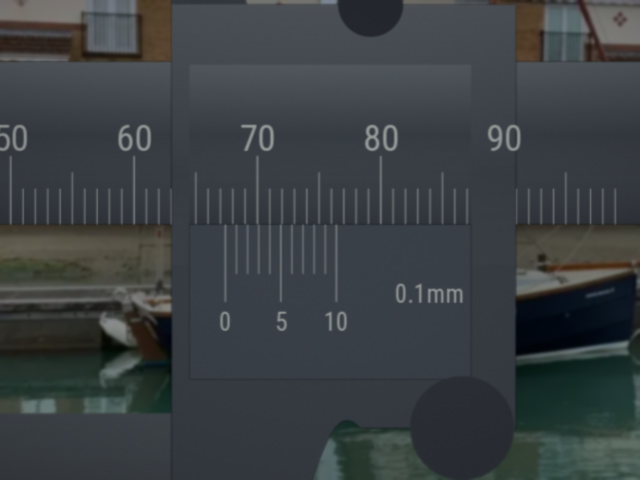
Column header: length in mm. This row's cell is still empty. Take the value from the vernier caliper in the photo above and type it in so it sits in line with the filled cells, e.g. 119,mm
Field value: 67.4,mm
